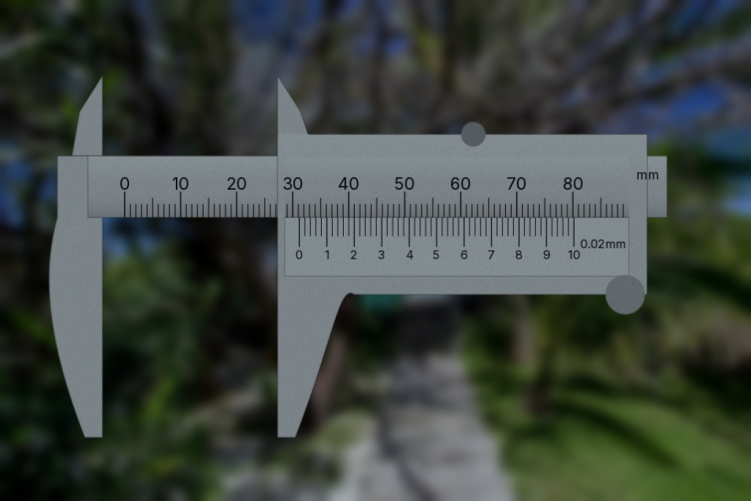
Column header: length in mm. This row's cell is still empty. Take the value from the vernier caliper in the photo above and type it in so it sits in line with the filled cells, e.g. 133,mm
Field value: 31.2,mm
